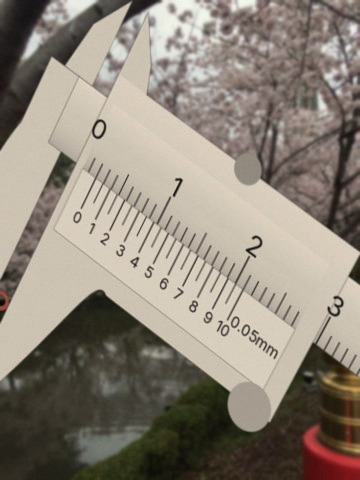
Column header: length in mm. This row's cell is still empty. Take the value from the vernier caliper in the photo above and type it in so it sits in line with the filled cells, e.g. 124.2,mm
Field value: 2.0,mm
